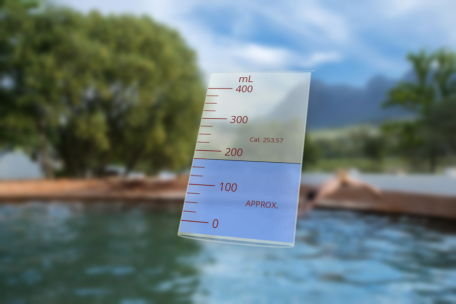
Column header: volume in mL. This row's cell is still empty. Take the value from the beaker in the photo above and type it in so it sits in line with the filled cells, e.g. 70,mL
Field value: 175,mL
